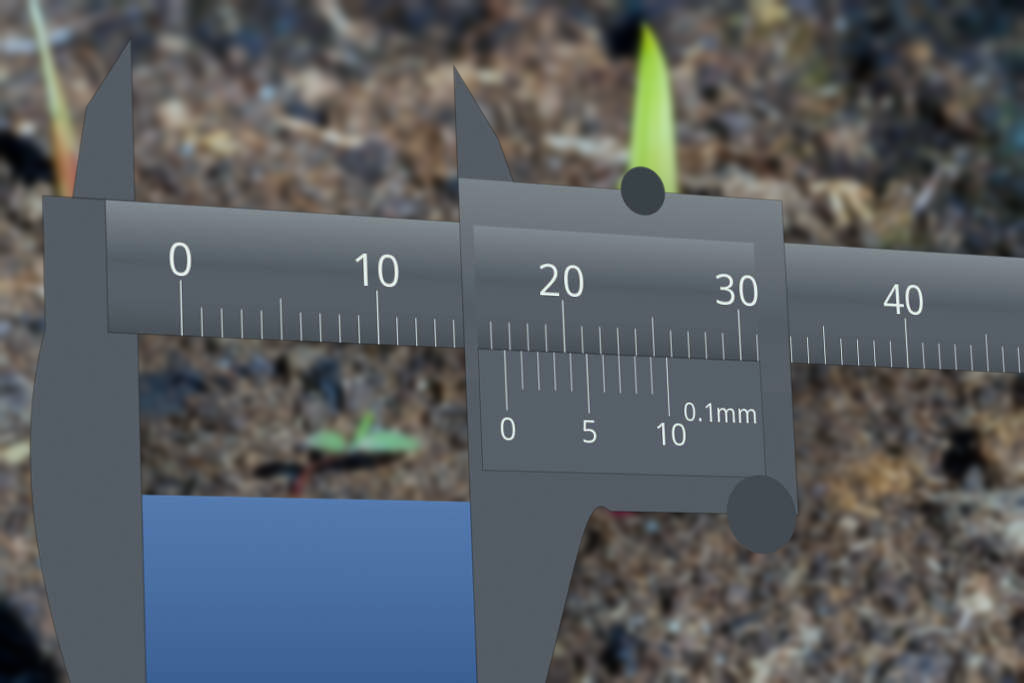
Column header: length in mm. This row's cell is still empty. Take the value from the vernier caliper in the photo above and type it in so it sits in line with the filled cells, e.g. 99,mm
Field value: 16.7,mm
